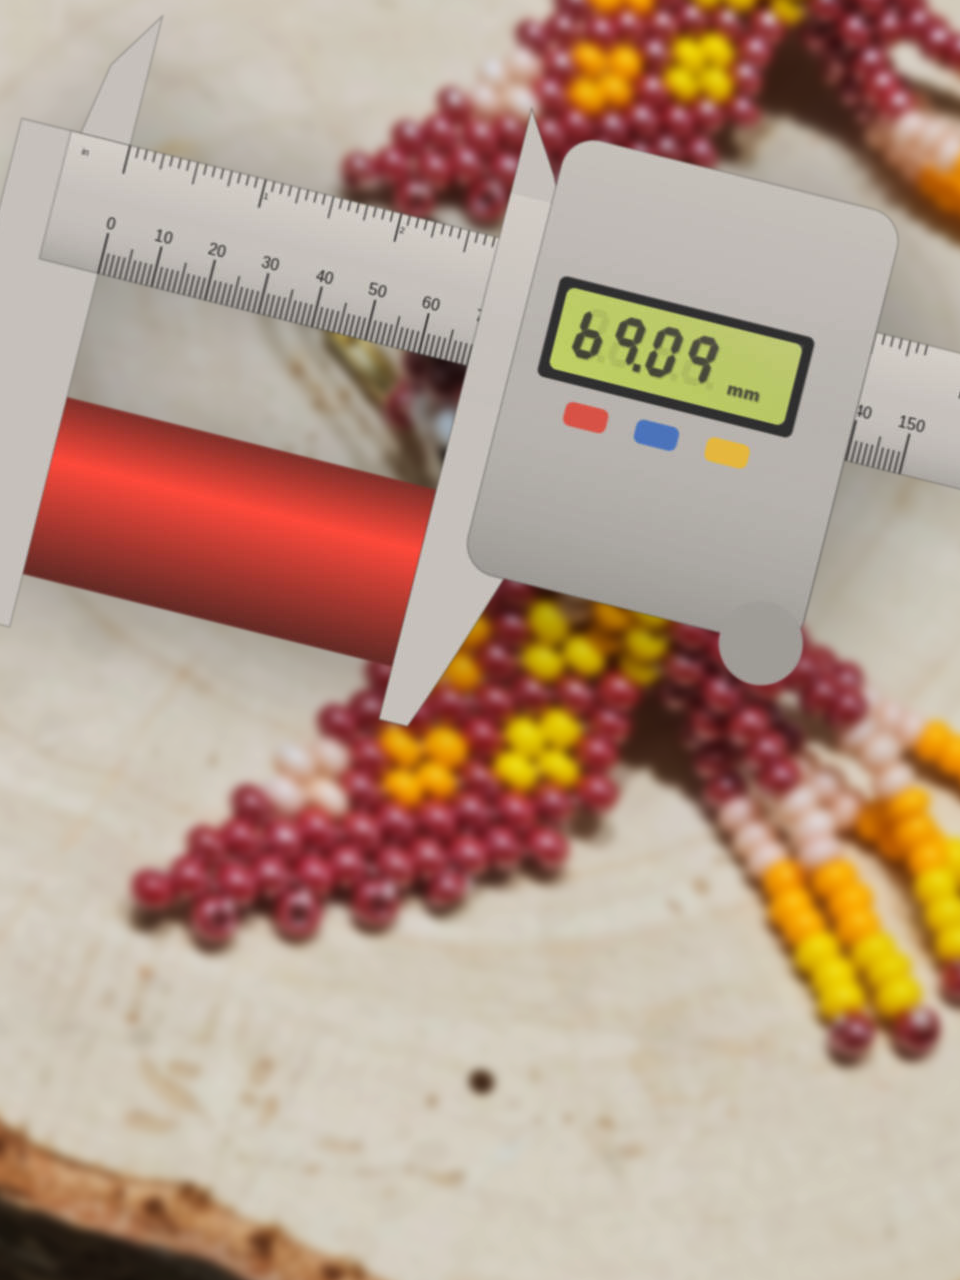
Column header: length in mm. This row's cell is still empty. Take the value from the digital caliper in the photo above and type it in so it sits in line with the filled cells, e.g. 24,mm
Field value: 69.09,mm
